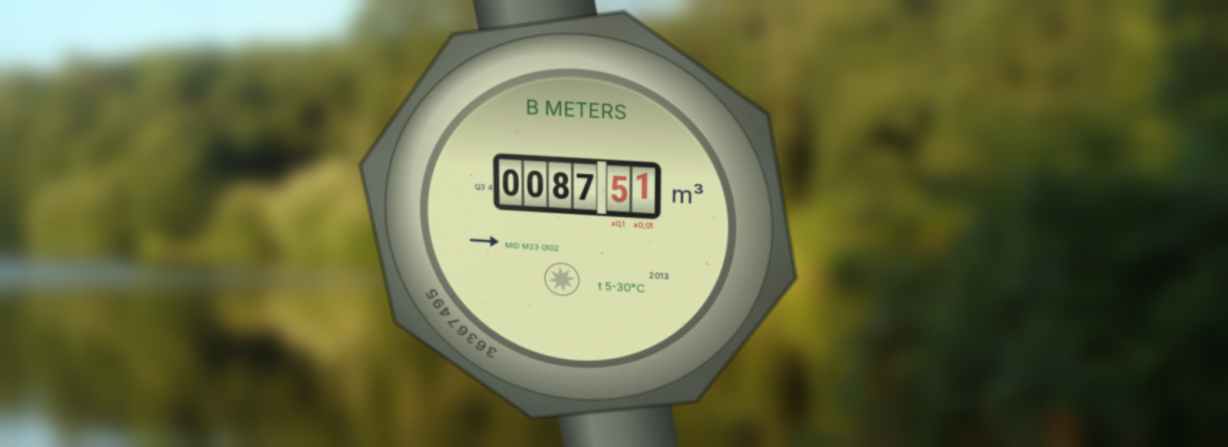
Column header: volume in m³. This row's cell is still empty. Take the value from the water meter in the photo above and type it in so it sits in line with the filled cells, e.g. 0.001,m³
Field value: 87.51,m³
